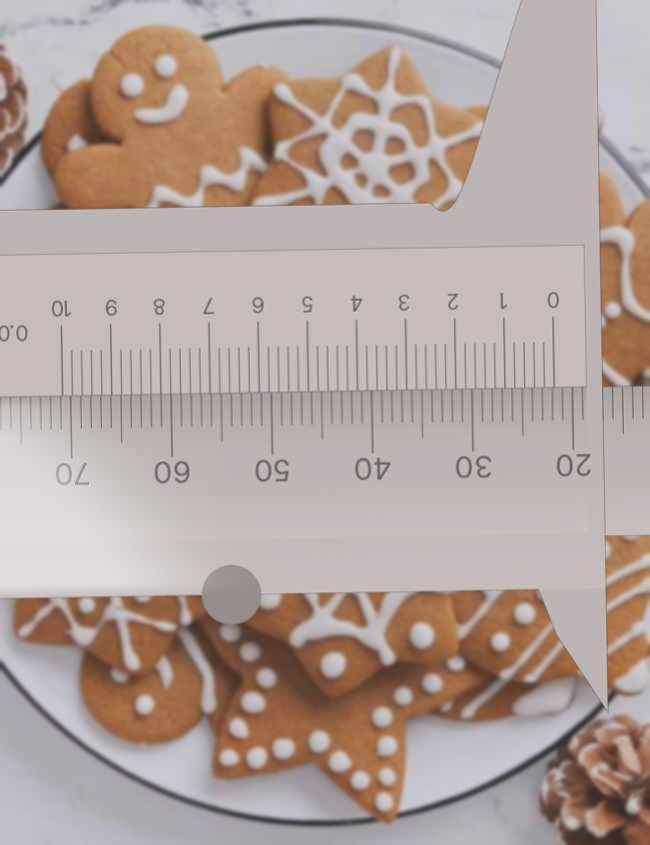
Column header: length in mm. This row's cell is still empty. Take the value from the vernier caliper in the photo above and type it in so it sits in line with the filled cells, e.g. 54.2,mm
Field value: 21.8,mm
